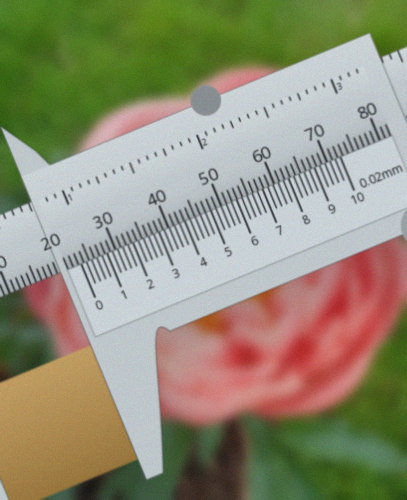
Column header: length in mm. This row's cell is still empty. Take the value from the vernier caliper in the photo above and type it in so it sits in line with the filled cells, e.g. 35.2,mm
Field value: 23.5,mm
